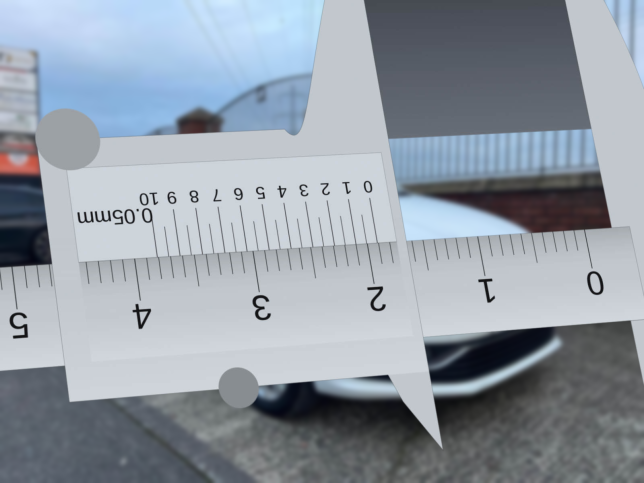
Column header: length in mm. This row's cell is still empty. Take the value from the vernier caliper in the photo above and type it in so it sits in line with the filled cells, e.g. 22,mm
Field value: 19.1,mm
